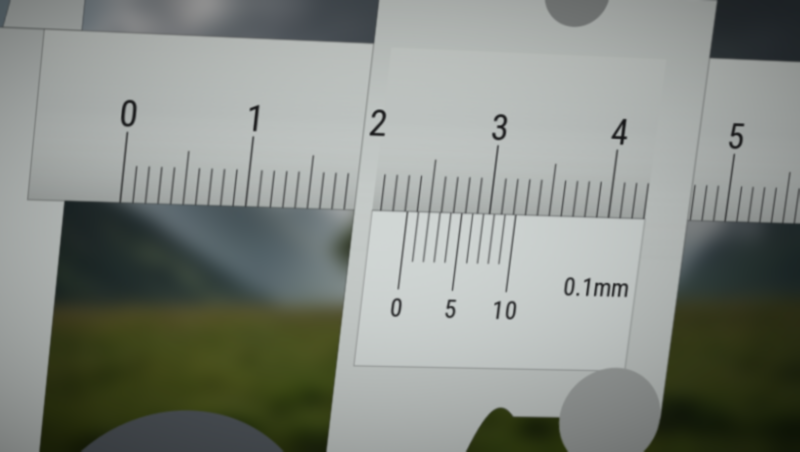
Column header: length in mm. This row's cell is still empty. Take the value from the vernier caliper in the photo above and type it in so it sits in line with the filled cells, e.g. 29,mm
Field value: 23.2,mm
